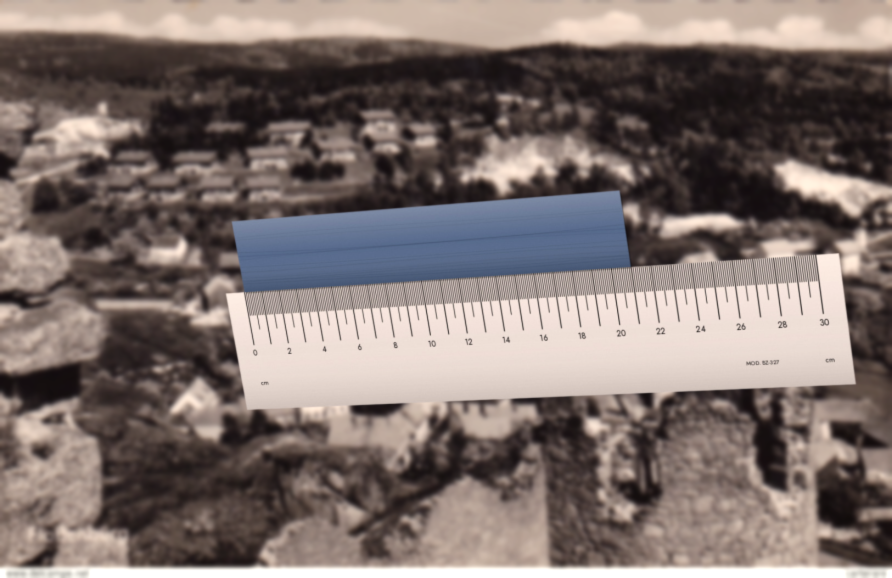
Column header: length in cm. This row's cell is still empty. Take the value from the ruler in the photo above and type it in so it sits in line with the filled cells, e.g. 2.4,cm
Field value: 21,cm
